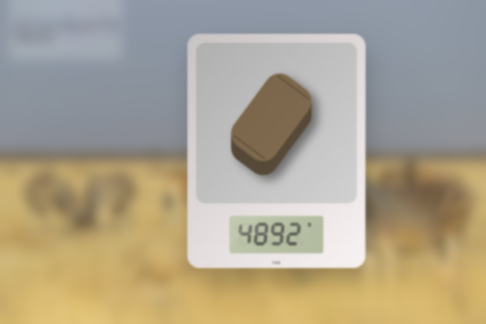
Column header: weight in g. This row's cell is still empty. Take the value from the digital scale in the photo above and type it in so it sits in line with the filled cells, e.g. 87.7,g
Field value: 4892,g
